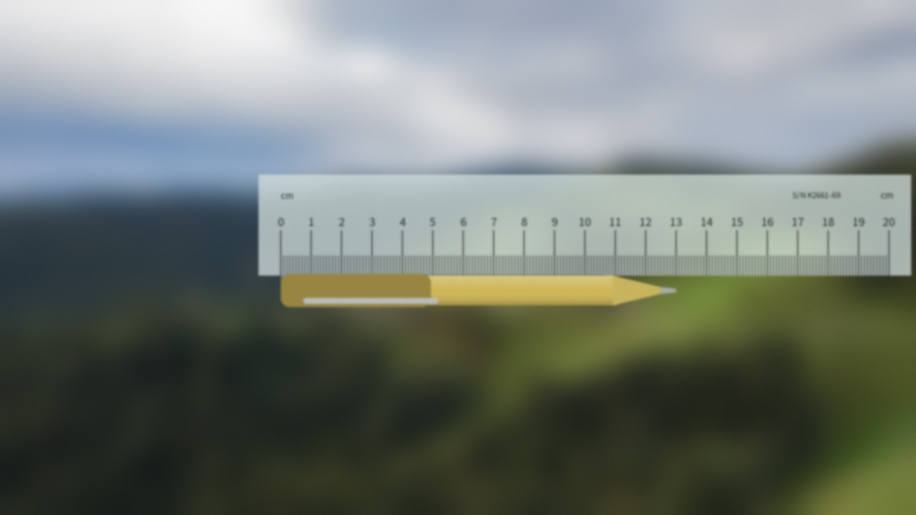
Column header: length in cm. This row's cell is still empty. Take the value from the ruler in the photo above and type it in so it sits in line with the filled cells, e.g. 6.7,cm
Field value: 13,cm
